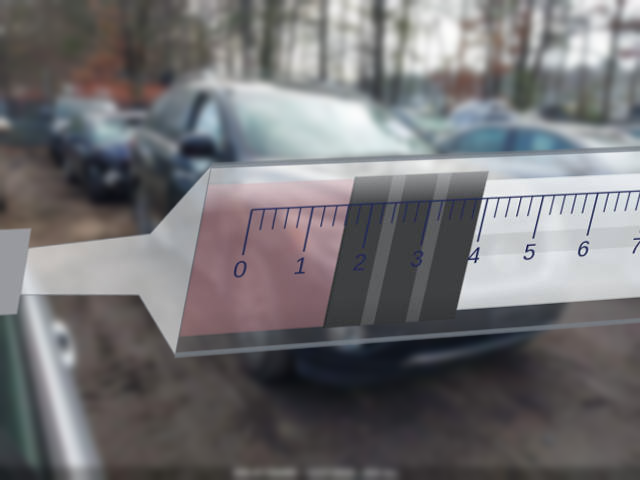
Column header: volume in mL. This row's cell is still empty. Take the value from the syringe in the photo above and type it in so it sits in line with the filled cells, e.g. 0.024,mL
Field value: 1.6,mL
